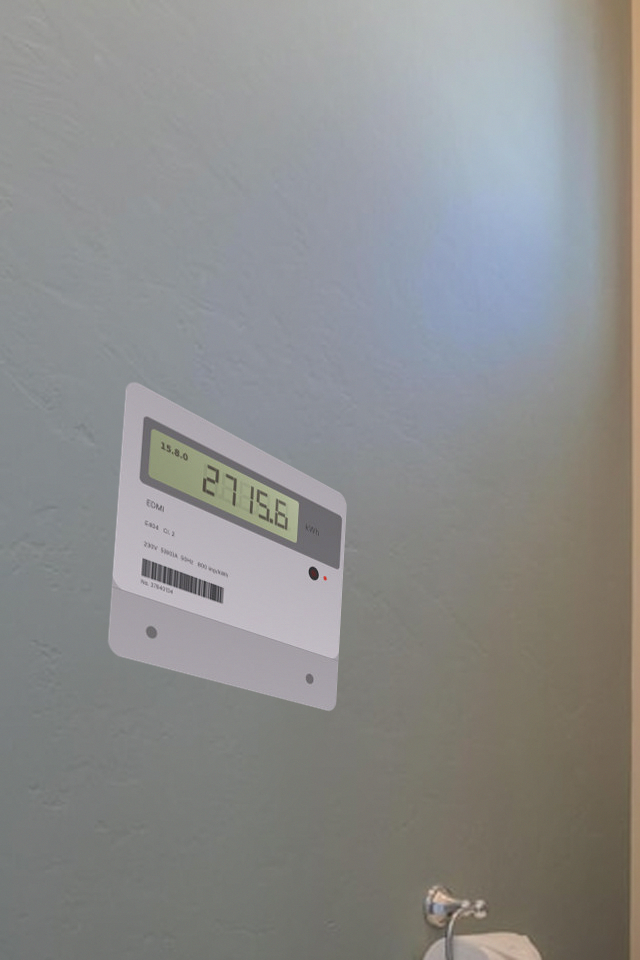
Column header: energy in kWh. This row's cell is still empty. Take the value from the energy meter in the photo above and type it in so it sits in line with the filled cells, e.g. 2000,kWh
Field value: 2715.6,kWh
